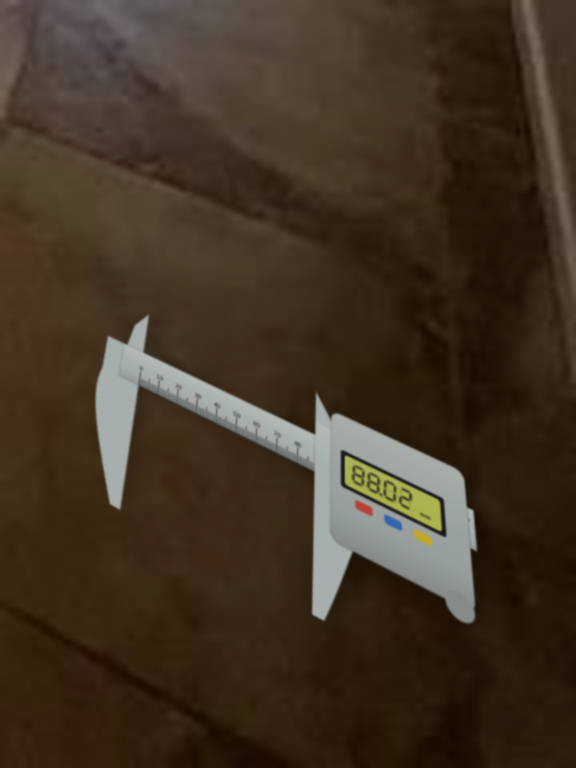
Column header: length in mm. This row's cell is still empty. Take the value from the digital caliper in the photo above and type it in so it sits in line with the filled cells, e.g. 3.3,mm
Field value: 88.02,mm
